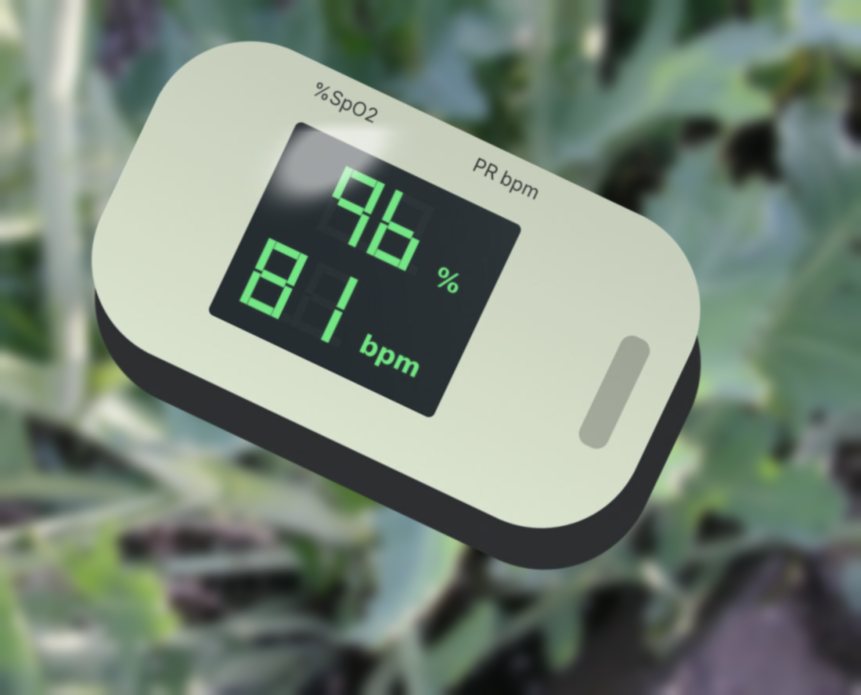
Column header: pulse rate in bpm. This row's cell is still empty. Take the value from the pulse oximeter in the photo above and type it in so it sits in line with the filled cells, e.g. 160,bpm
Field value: 81,bpm
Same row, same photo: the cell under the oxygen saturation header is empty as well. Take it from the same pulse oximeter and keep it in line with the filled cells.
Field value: 96,%
